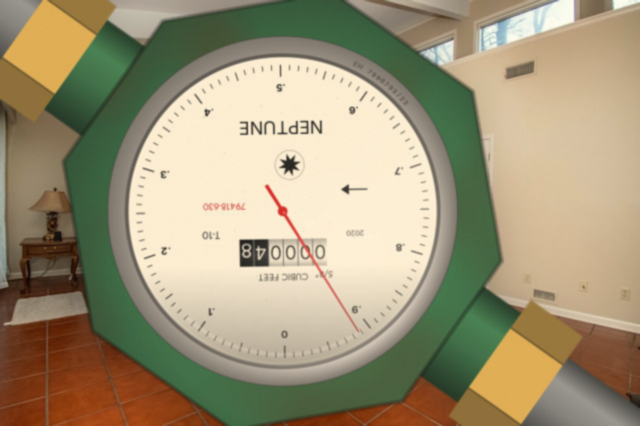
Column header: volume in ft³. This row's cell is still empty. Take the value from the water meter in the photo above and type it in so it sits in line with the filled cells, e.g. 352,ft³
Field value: 47.91,ft³
